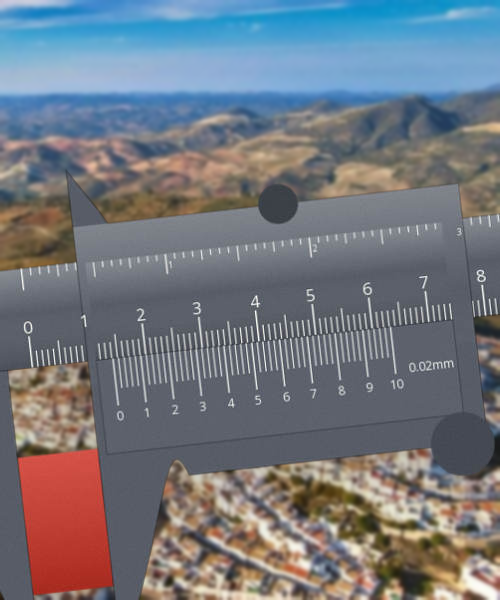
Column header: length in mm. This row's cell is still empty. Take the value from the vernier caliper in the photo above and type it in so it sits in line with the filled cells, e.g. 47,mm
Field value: 14.2,mm
